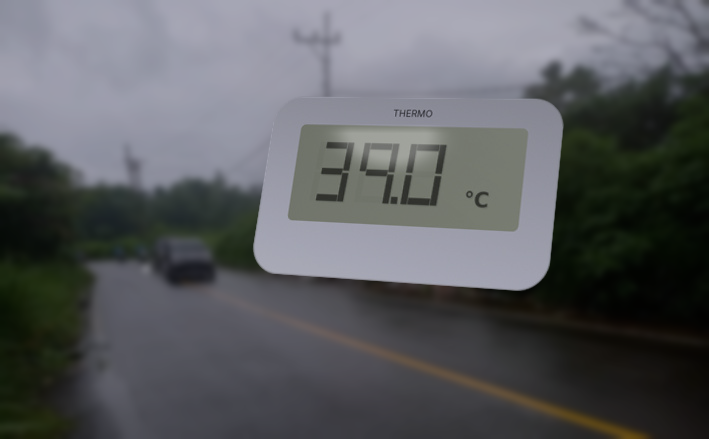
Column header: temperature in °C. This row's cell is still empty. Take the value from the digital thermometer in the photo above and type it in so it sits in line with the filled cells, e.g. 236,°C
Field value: 39.0,°C
